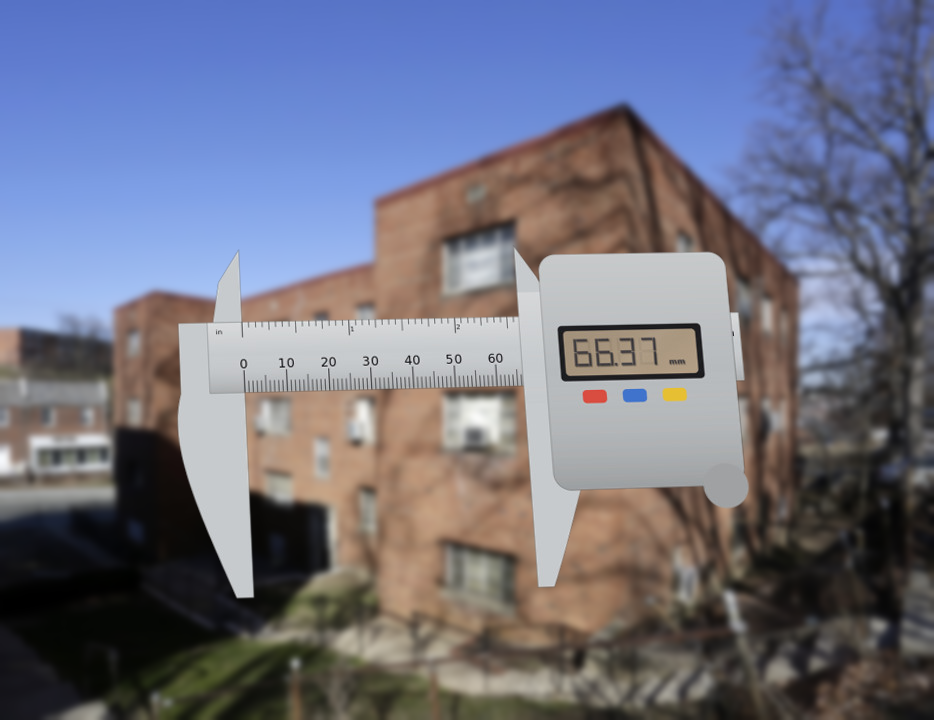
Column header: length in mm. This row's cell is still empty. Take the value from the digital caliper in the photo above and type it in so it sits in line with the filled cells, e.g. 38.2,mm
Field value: 66.37,mm
